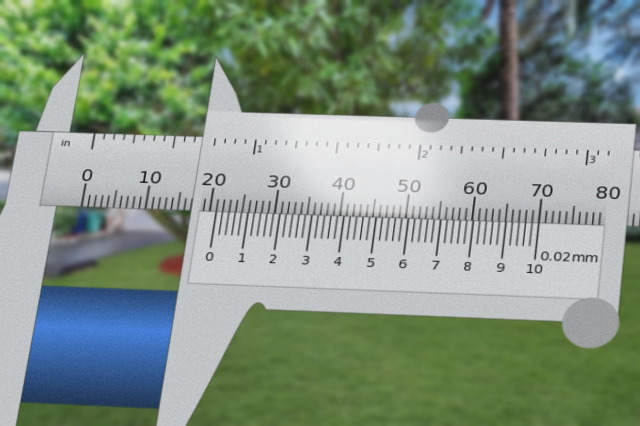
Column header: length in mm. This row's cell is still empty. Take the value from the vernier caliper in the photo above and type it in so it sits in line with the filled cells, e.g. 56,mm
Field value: 21.0,mm
